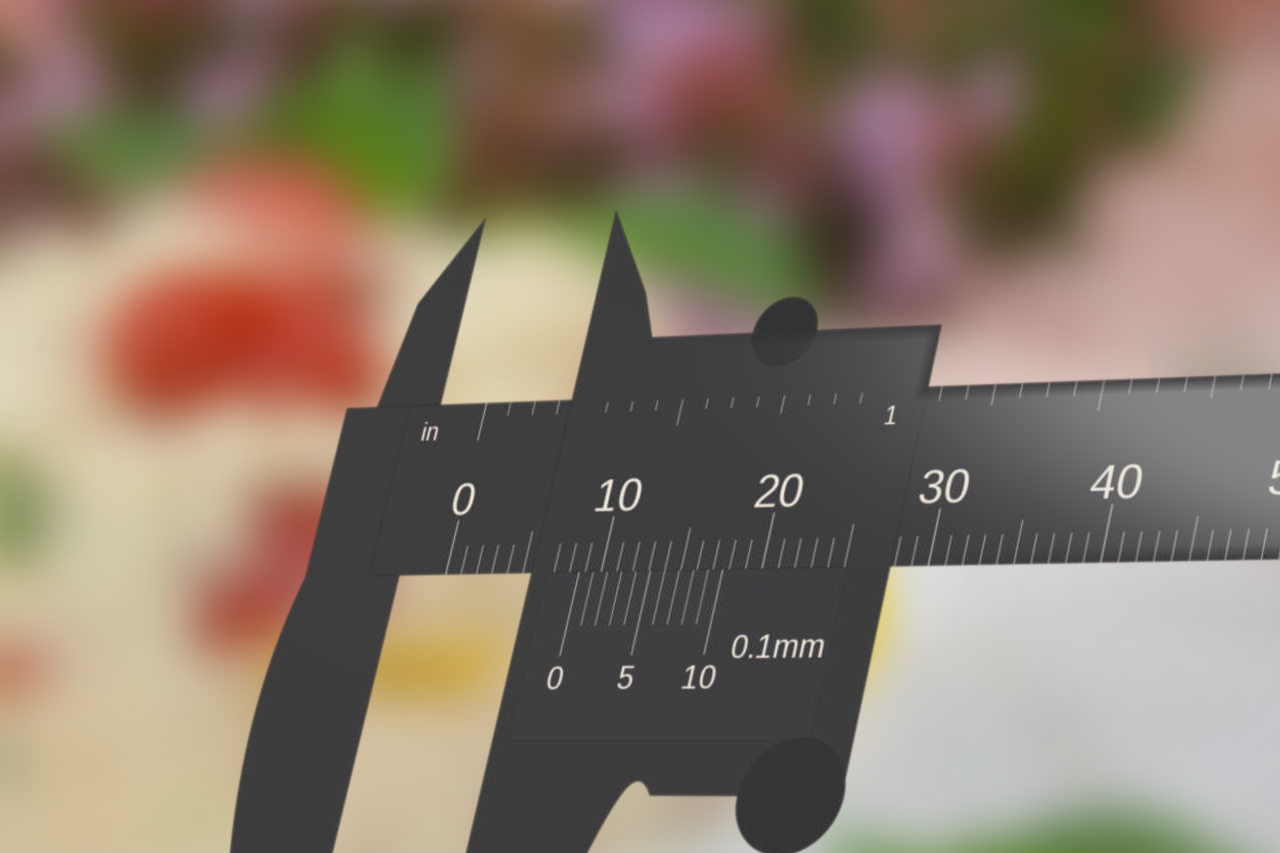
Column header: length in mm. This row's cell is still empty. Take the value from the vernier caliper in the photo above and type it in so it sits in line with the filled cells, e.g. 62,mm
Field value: 8.6,mm
